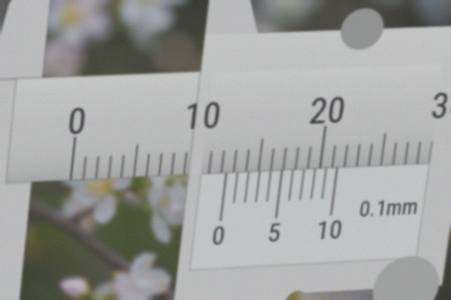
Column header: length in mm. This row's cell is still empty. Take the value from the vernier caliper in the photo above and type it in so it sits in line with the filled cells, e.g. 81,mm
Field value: 12.4,mm
